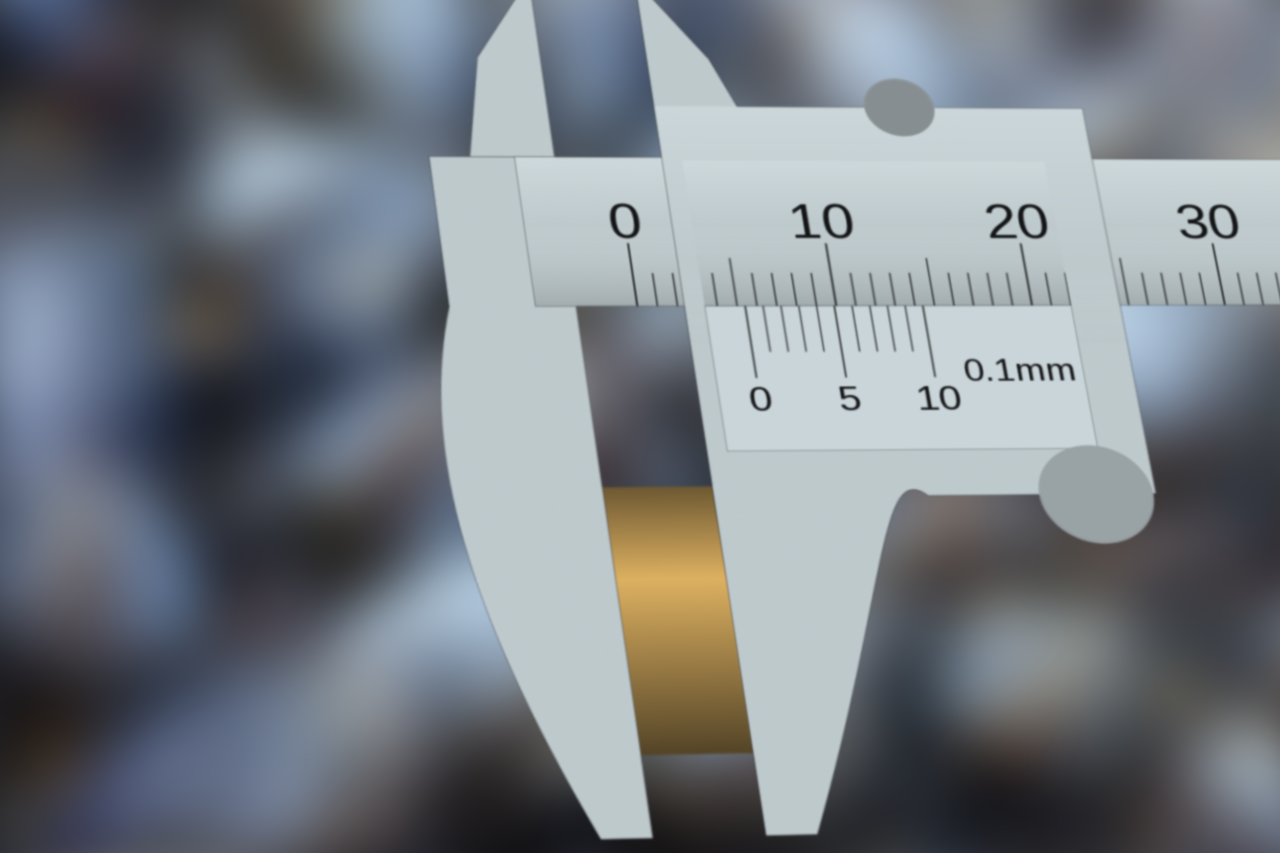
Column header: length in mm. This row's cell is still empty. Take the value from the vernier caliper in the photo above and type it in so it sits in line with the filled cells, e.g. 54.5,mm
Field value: 5.4,mm
